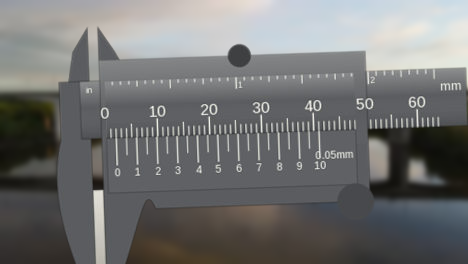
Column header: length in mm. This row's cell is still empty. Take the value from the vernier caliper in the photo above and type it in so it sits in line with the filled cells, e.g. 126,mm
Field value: 2.0,mm
